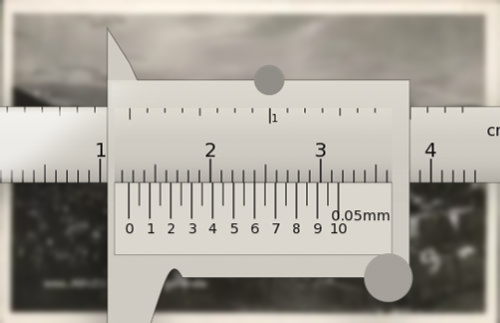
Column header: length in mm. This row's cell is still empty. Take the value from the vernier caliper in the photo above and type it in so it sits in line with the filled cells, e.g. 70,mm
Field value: 12.6,mm
